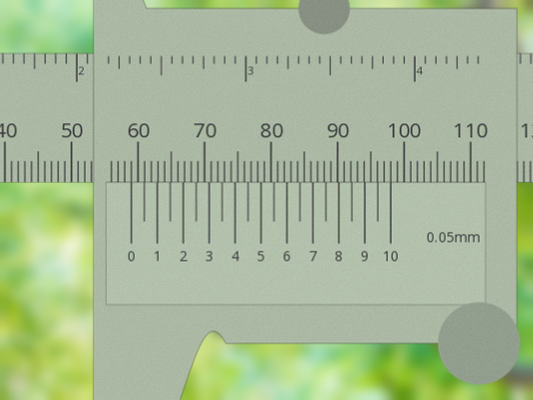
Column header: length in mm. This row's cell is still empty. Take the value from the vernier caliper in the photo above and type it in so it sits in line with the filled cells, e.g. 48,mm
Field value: 59.0,mm
